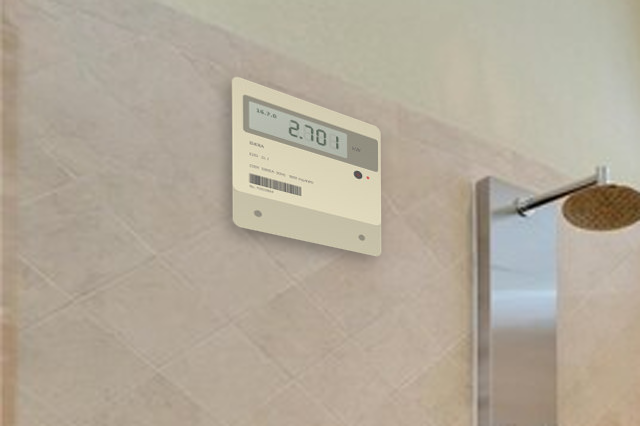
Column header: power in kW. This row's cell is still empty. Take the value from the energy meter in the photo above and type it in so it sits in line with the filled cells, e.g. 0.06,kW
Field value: 2.701,kW
